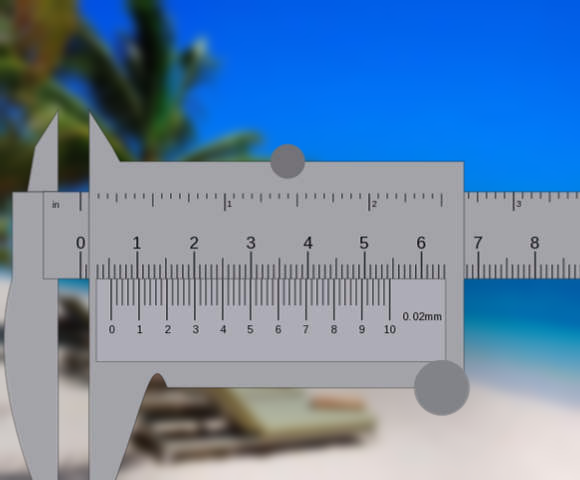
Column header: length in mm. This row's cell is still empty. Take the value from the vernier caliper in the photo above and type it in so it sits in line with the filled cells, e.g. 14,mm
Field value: 5.4,mm
